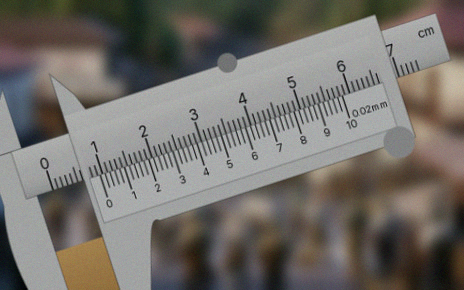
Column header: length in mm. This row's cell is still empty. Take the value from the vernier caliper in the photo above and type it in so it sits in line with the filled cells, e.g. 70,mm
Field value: 9.5,mm
